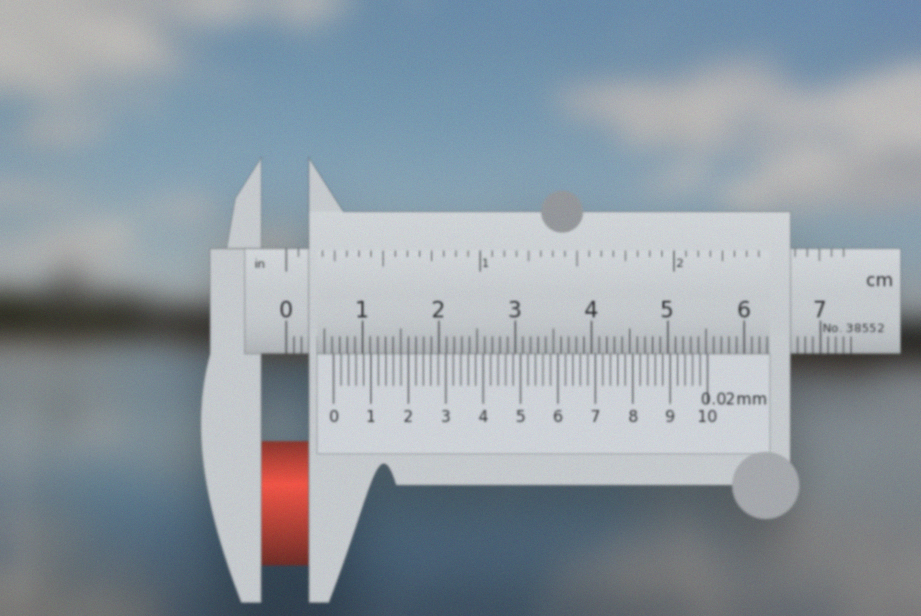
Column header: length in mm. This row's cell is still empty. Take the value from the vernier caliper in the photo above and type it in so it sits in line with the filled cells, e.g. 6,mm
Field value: 6.2,mm
